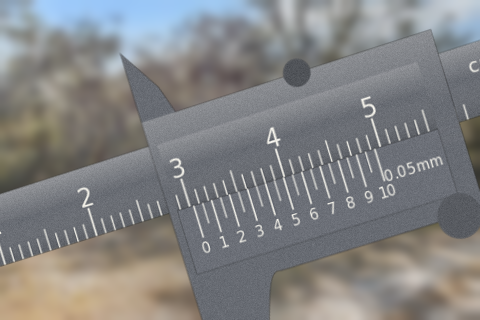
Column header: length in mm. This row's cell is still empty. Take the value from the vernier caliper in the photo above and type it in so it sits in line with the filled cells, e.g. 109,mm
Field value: 30.4,mm
